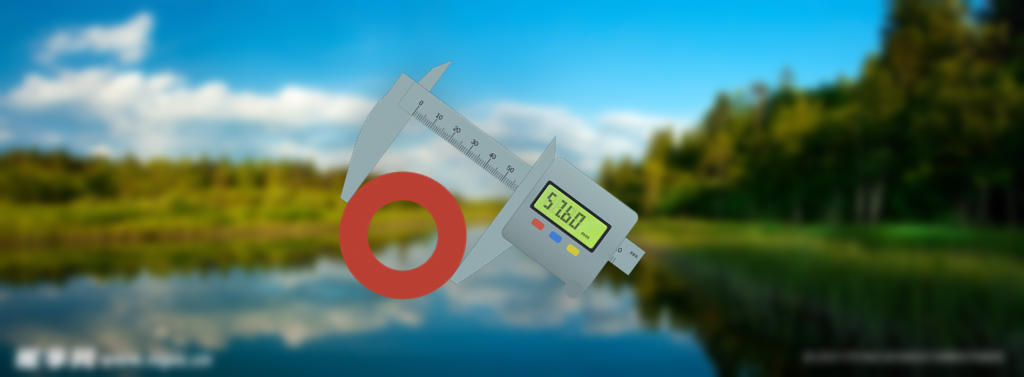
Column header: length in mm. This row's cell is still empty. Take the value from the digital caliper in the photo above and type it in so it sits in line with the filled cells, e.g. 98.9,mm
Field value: 57.60,mm
